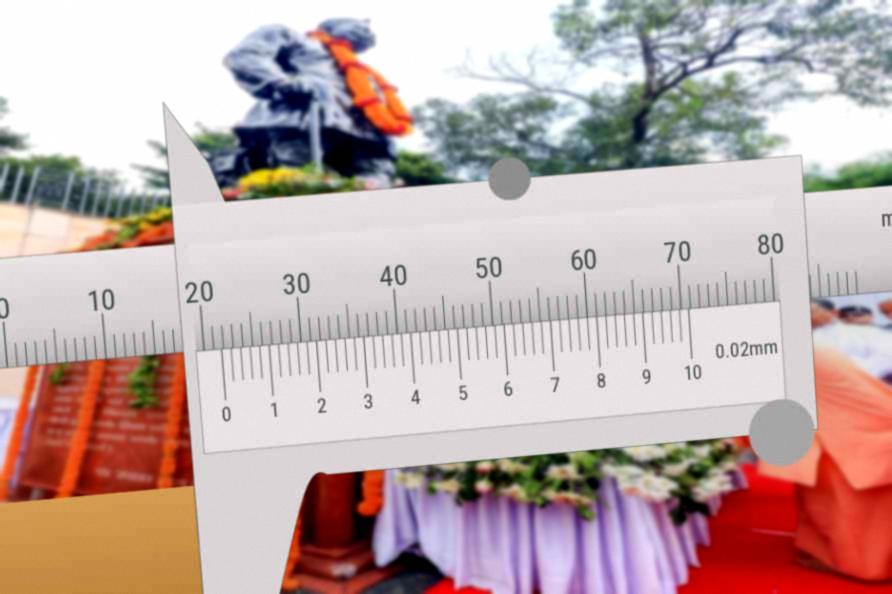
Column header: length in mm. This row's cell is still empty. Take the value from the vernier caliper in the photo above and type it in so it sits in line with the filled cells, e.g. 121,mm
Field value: 21.8,mm
